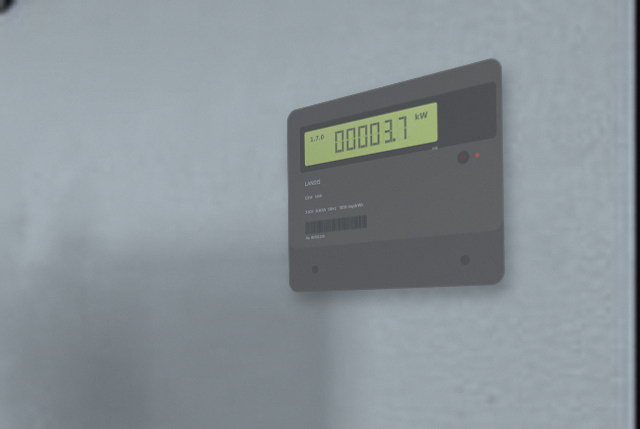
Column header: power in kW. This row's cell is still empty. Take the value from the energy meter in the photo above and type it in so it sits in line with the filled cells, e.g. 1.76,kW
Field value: 3.7,kW
